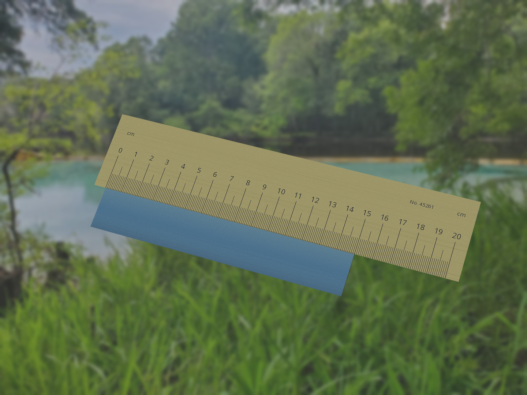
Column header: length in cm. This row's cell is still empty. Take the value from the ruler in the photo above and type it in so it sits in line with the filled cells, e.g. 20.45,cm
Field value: 15,cm
